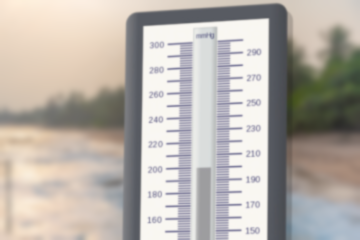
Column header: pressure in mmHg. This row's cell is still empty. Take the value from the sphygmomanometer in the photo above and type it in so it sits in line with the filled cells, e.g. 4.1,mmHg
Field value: 200,mmHg
